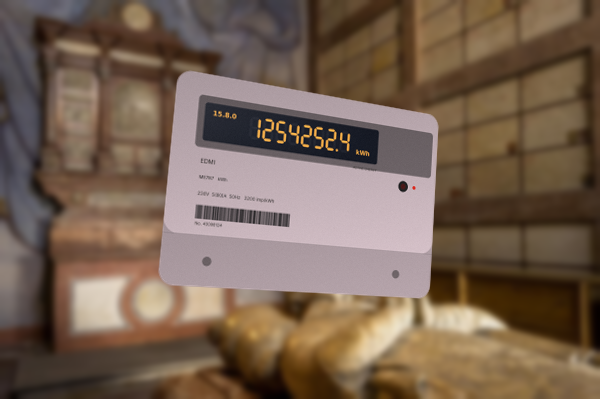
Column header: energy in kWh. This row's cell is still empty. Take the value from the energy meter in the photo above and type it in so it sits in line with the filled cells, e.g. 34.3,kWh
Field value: 1254252.4,kWh
